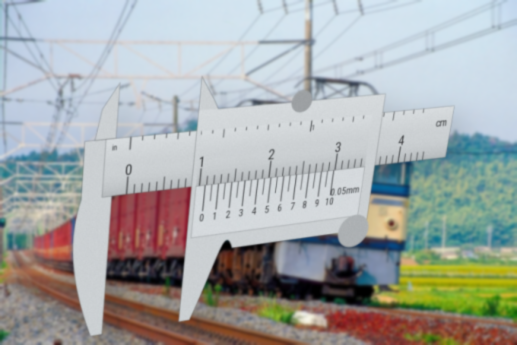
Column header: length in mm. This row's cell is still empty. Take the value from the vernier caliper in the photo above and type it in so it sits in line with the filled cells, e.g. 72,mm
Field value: 10.8,mm
